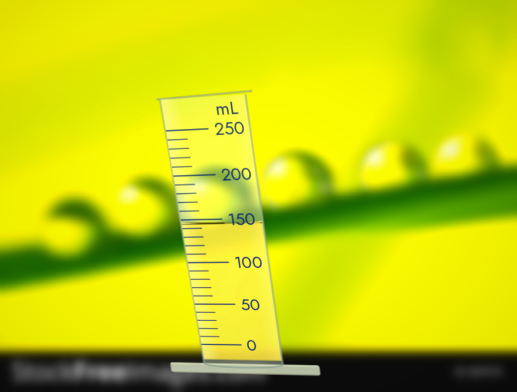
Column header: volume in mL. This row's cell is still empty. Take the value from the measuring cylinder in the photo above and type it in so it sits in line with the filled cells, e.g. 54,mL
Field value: 145,mL
